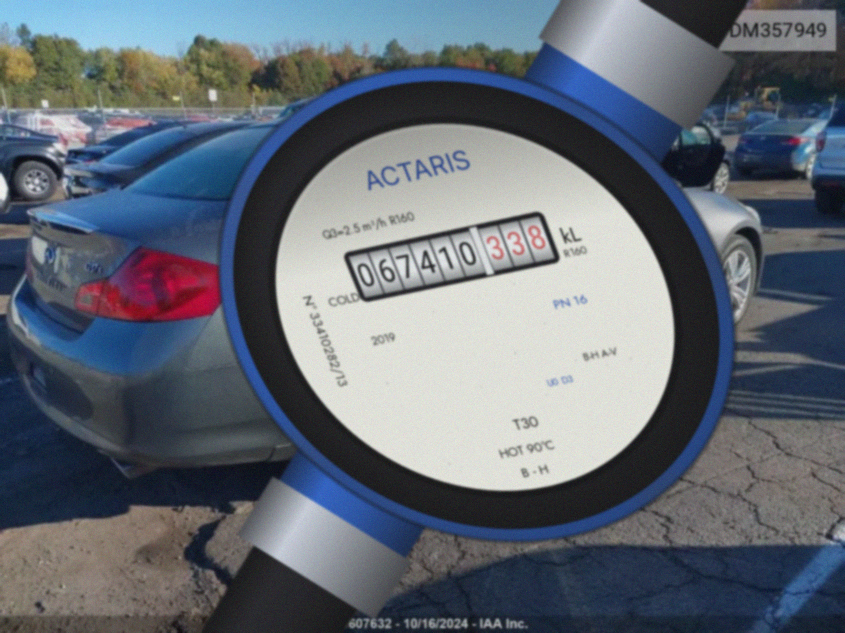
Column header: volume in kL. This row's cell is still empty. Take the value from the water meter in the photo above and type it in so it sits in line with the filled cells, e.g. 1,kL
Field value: 67410.338,kL
